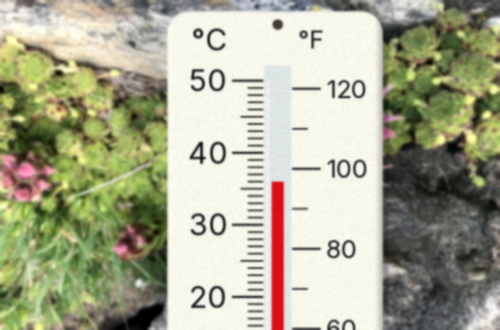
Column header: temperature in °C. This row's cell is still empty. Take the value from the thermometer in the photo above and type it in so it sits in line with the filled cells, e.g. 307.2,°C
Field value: 36,°C
